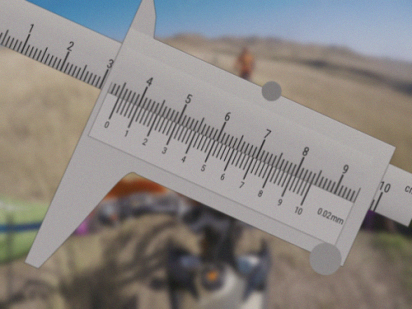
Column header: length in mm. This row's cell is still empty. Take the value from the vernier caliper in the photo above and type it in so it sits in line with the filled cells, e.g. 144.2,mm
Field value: 35.0,mm
